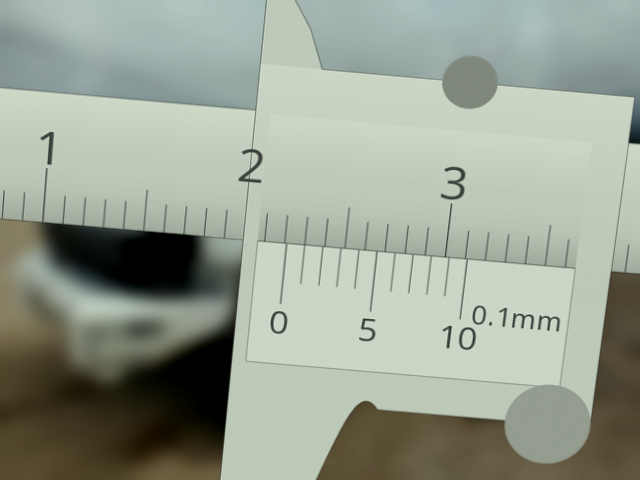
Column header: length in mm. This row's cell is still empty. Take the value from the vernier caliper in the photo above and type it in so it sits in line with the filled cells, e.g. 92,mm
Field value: 22.1,mm
